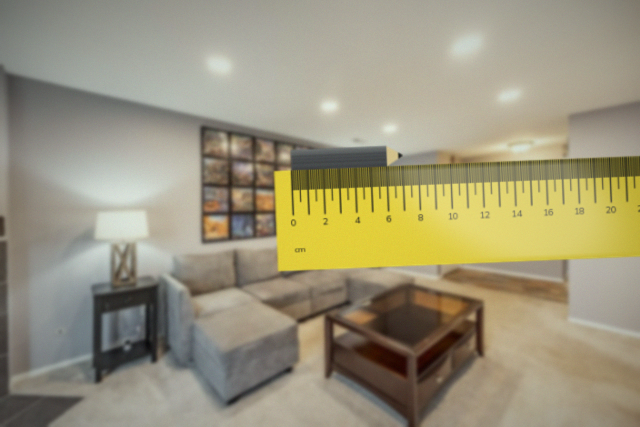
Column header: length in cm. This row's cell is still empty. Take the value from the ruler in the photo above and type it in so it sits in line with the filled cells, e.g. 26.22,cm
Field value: 7,cm
